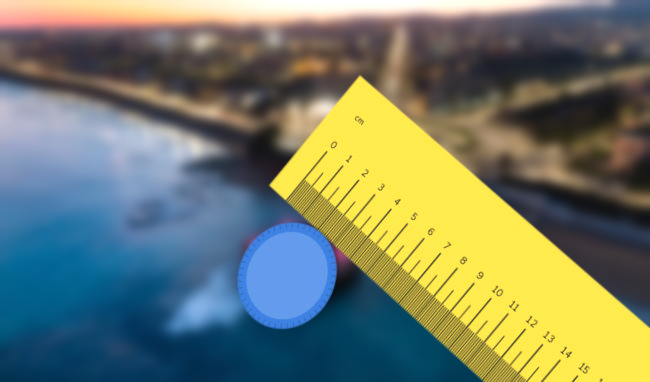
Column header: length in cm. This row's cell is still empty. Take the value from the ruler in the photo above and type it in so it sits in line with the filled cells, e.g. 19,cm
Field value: 4.5,cm
